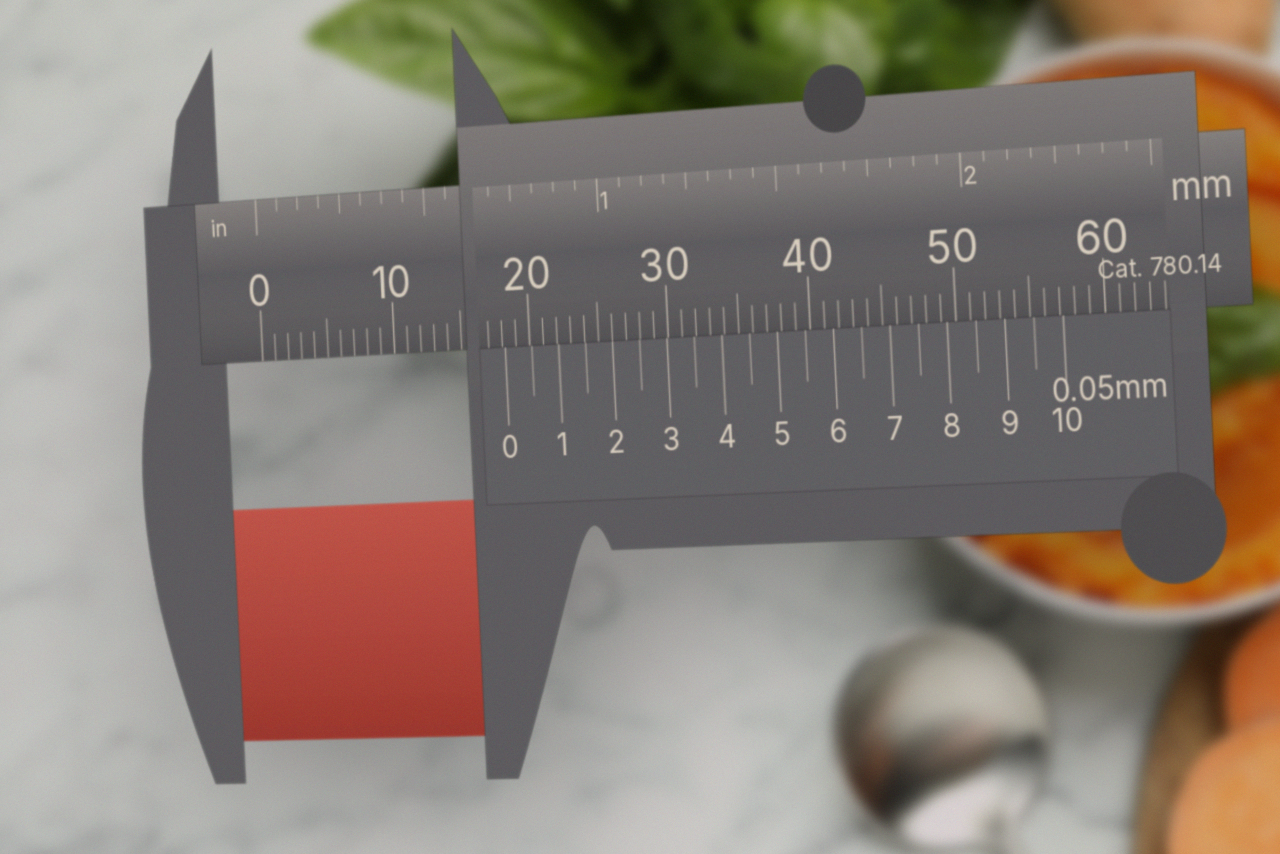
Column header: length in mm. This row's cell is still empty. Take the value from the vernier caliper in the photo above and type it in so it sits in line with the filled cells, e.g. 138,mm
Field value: 18.2,mm
